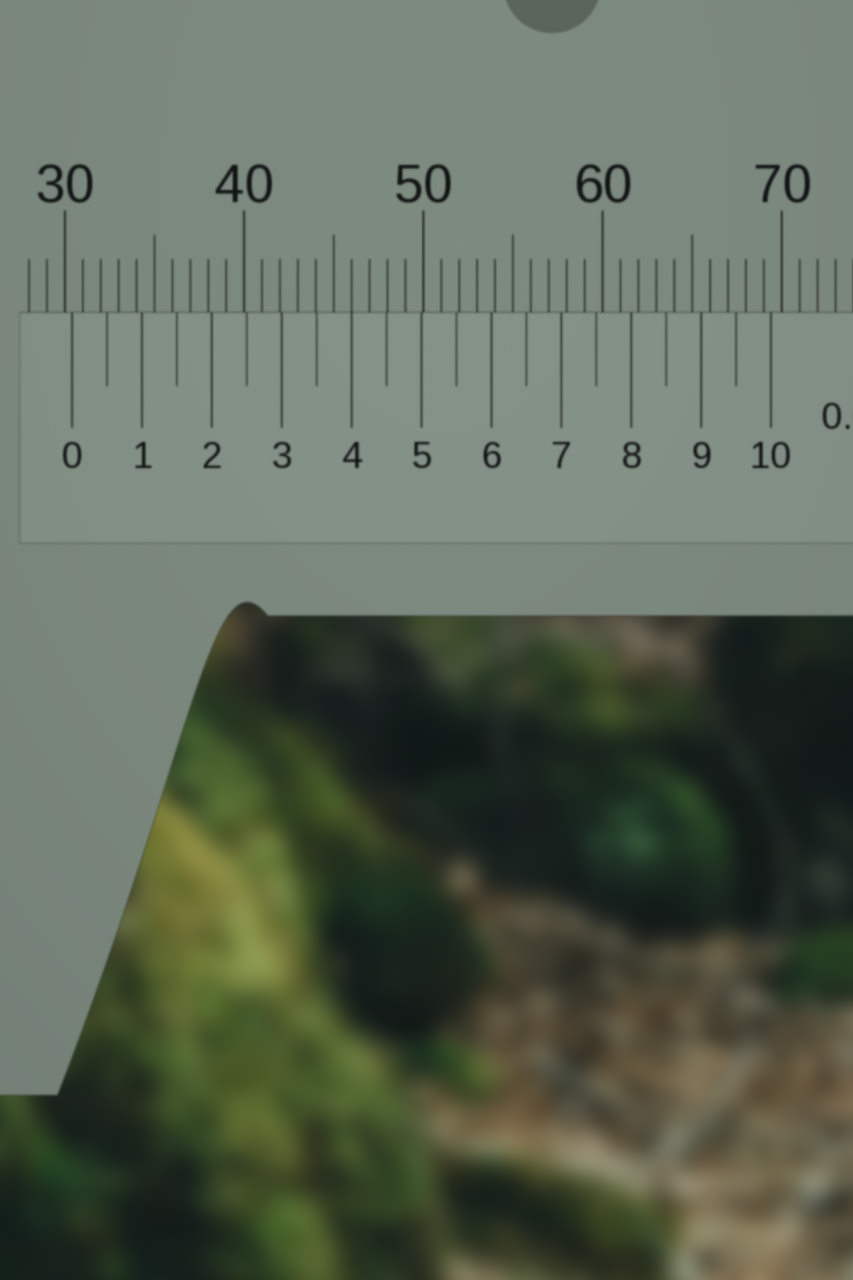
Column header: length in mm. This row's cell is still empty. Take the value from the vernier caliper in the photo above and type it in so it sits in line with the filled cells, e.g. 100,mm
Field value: 30.4,mm
